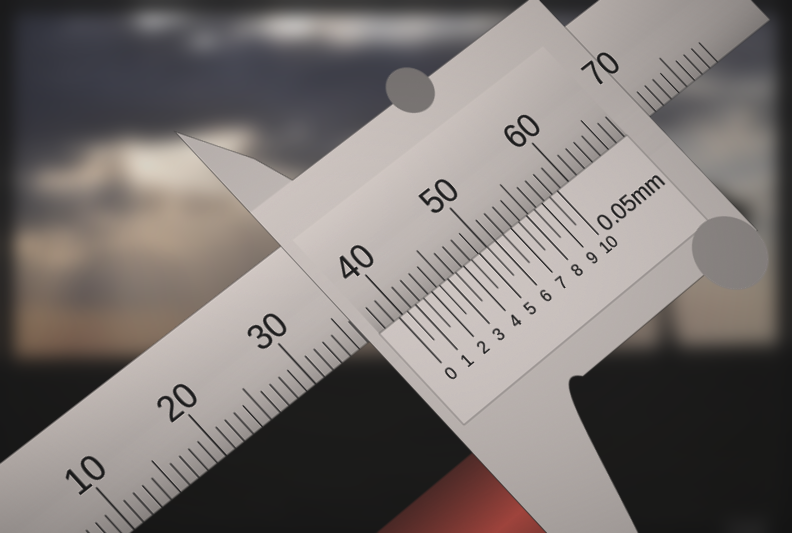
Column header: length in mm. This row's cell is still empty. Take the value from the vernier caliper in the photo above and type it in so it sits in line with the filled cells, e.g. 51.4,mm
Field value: 39.6,mm
